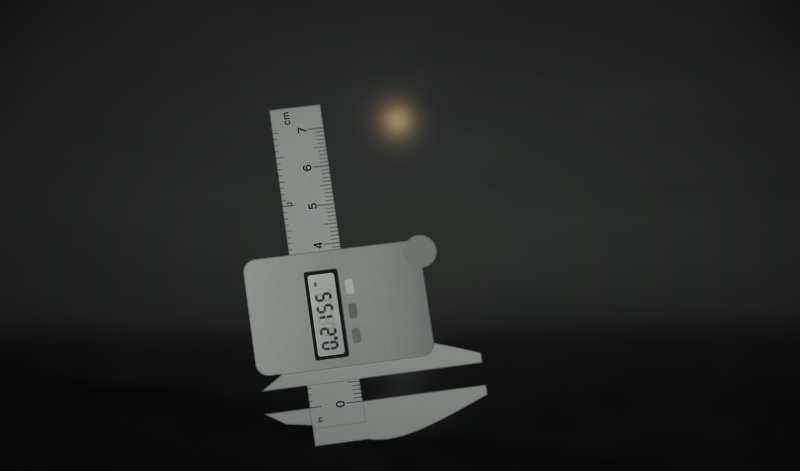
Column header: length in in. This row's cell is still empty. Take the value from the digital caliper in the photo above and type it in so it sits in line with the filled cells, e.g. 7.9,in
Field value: 0.2155,in
